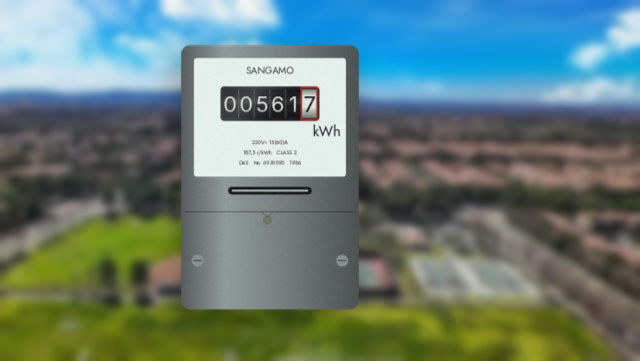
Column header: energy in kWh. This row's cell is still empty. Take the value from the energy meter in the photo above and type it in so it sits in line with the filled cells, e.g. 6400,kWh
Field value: 561.7,kWh
